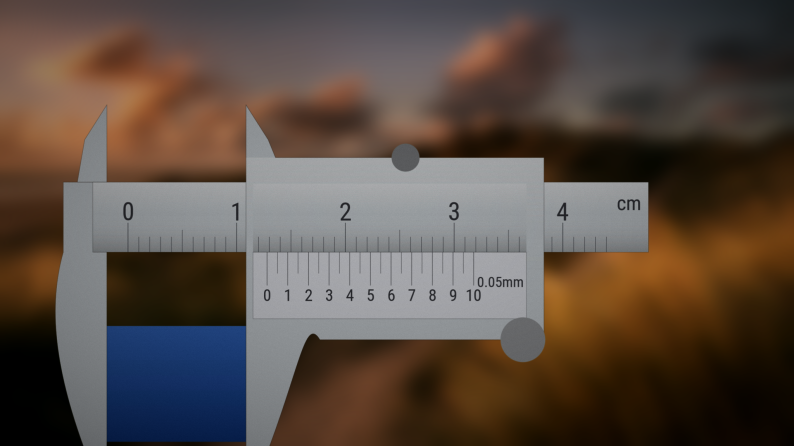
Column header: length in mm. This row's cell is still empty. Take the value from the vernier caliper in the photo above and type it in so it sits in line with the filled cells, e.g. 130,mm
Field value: 12.8,mm
